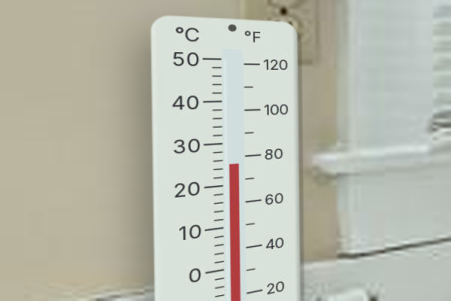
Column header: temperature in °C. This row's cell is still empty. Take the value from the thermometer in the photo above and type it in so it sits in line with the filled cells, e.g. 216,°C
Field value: 25,°C
